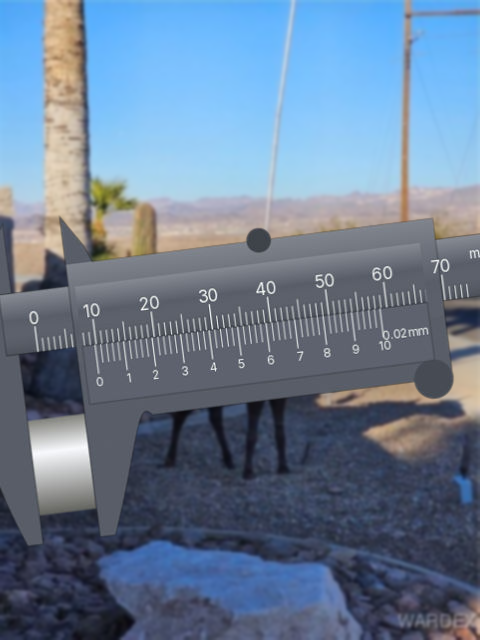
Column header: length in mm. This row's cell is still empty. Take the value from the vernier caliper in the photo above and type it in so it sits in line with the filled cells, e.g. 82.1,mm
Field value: 9.8,mm
